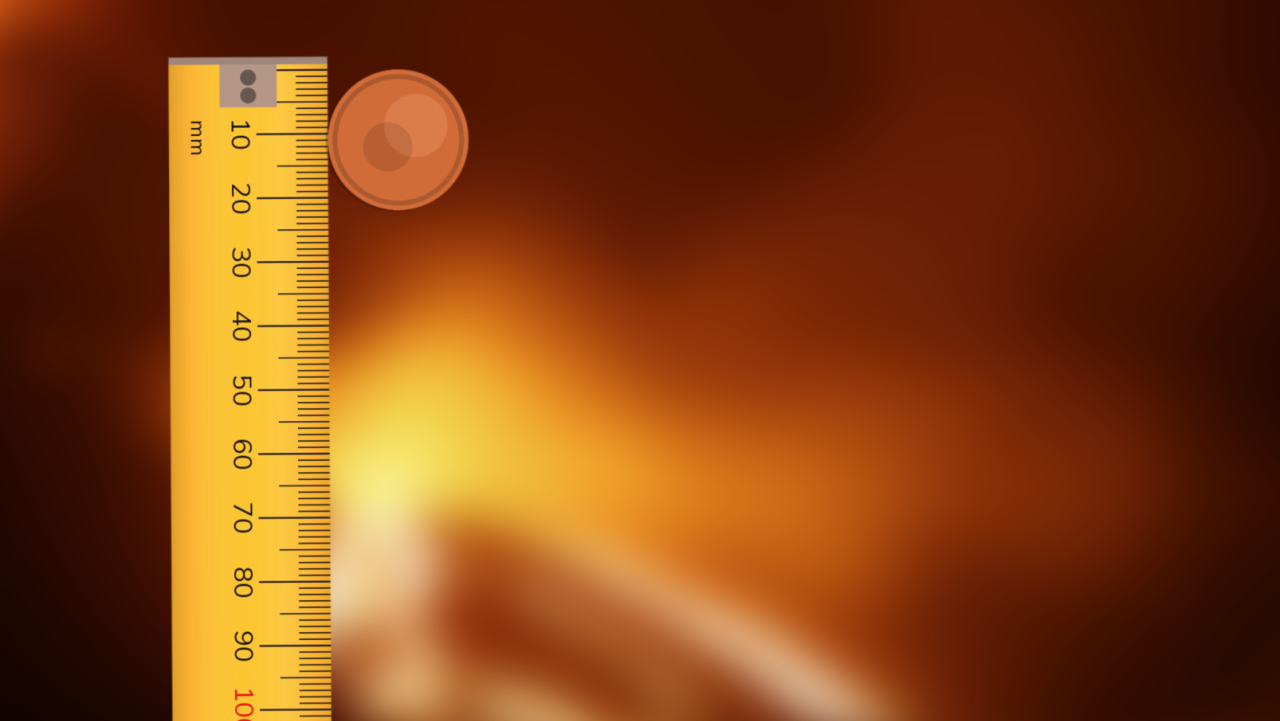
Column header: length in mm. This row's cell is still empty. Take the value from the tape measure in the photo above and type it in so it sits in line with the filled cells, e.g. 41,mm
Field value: 22,mm
